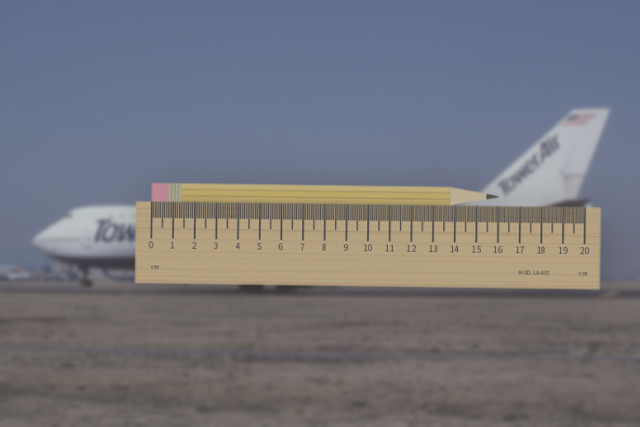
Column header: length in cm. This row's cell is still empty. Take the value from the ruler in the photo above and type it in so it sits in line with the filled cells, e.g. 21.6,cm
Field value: 16,cm
